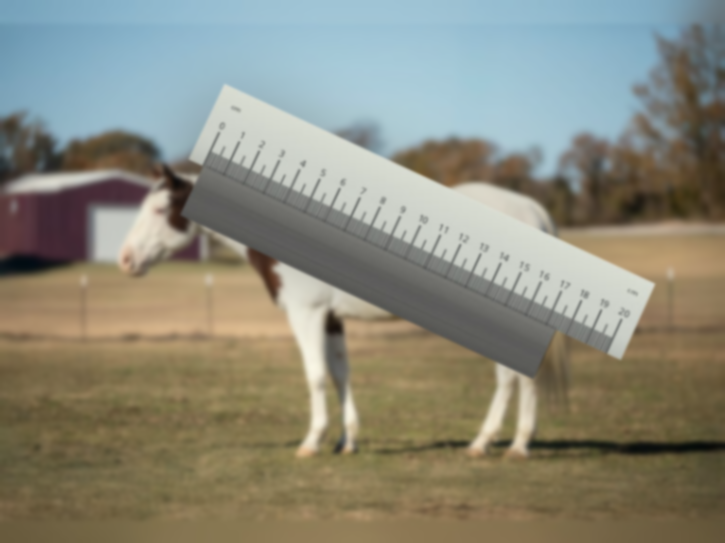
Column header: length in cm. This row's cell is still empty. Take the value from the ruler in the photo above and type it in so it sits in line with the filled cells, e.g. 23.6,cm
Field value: 17.5,cm
